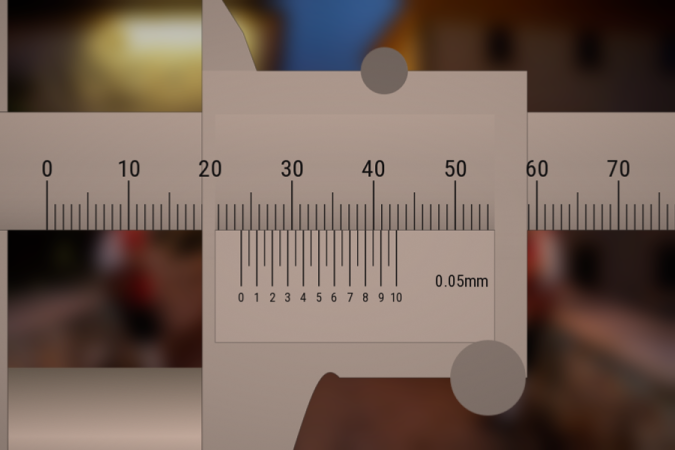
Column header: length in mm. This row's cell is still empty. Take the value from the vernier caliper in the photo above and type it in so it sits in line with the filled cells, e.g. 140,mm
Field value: 23.8,mm
